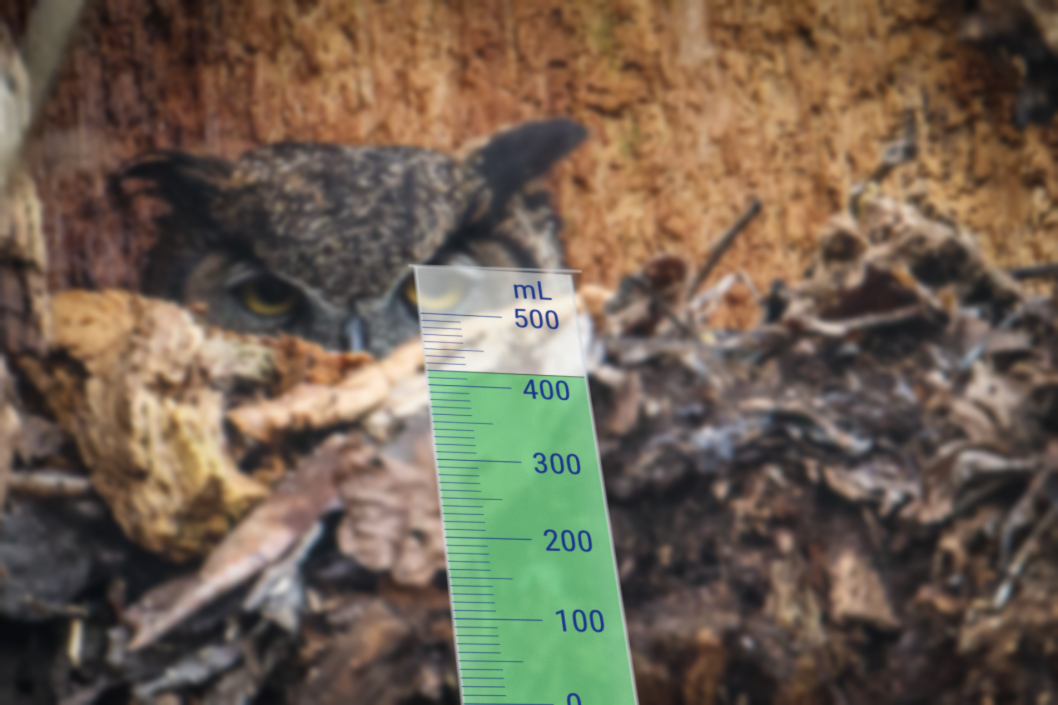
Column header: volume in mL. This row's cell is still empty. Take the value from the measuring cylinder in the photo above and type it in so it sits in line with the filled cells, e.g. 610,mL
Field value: 420,mL
